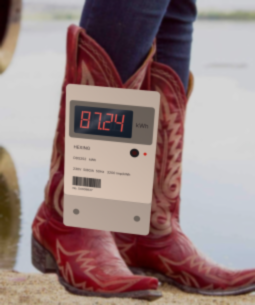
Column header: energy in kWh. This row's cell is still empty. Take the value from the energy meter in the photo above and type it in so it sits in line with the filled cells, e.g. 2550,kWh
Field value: 87.24,kWh
